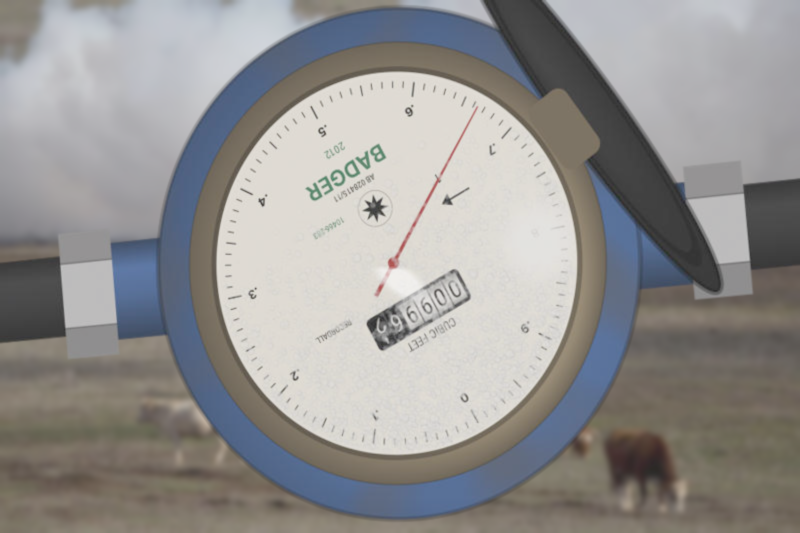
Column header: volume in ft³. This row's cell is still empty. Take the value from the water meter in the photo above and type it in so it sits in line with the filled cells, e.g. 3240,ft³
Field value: 9961.66,ft³
